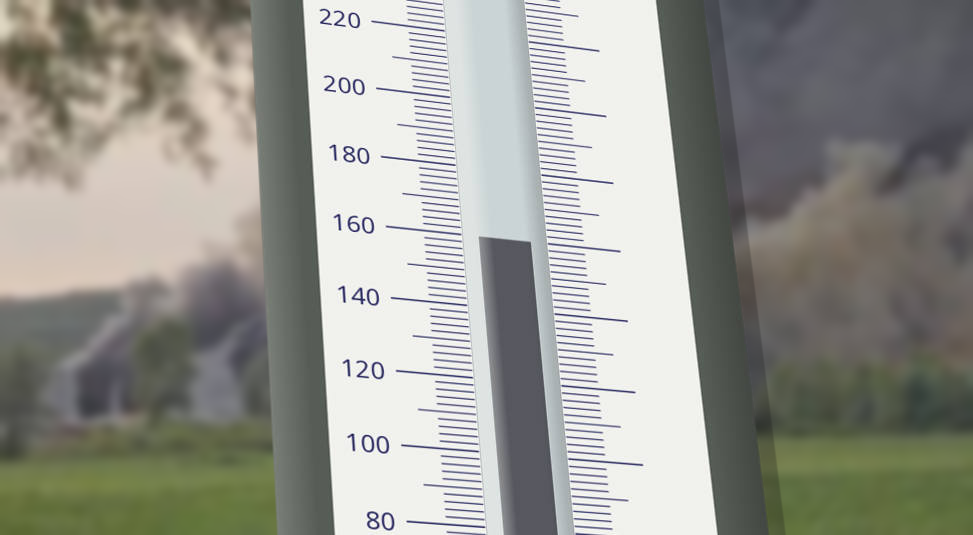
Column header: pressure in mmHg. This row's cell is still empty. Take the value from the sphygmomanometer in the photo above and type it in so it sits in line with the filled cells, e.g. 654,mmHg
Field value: 160,mmHg
